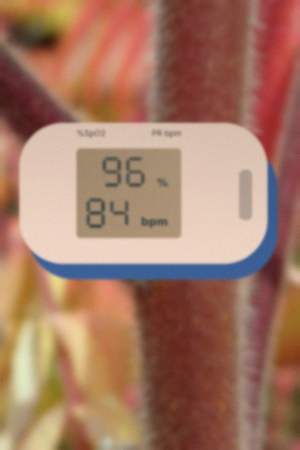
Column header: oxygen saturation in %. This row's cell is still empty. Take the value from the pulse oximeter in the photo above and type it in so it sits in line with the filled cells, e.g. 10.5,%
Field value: 96,%
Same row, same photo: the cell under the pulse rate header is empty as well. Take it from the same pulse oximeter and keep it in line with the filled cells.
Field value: 84,bpm
